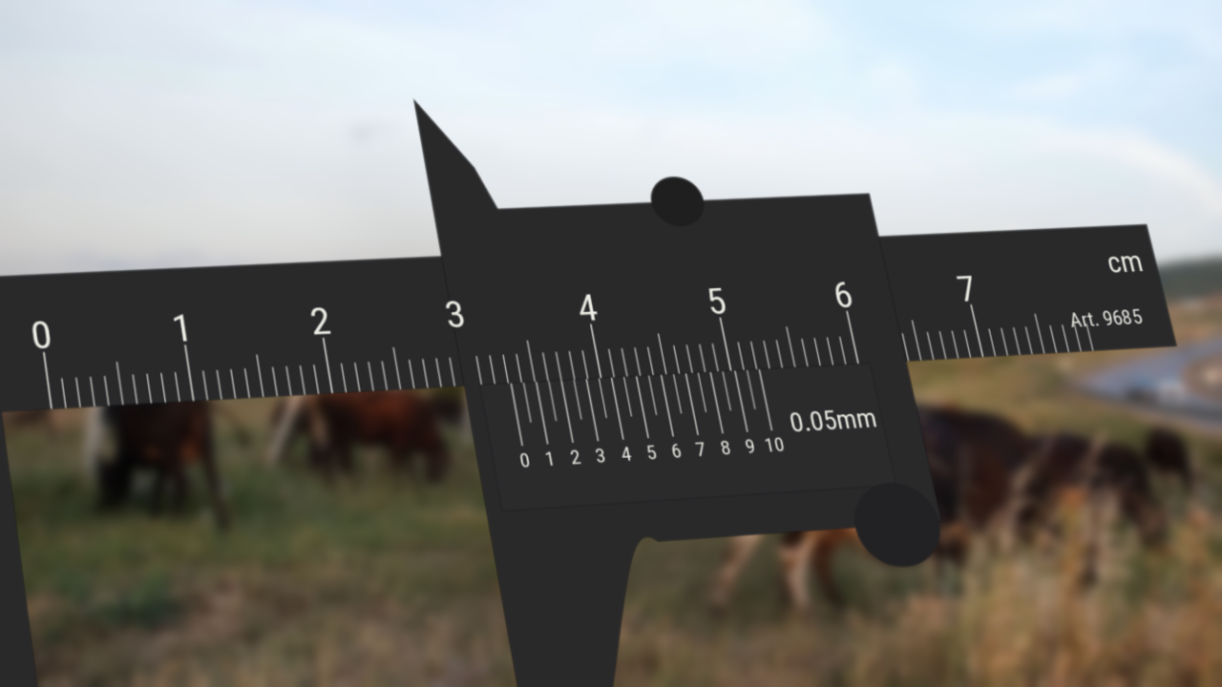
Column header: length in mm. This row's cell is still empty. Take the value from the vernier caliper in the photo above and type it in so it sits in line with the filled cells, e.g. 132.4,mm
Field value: 33.2,mm
